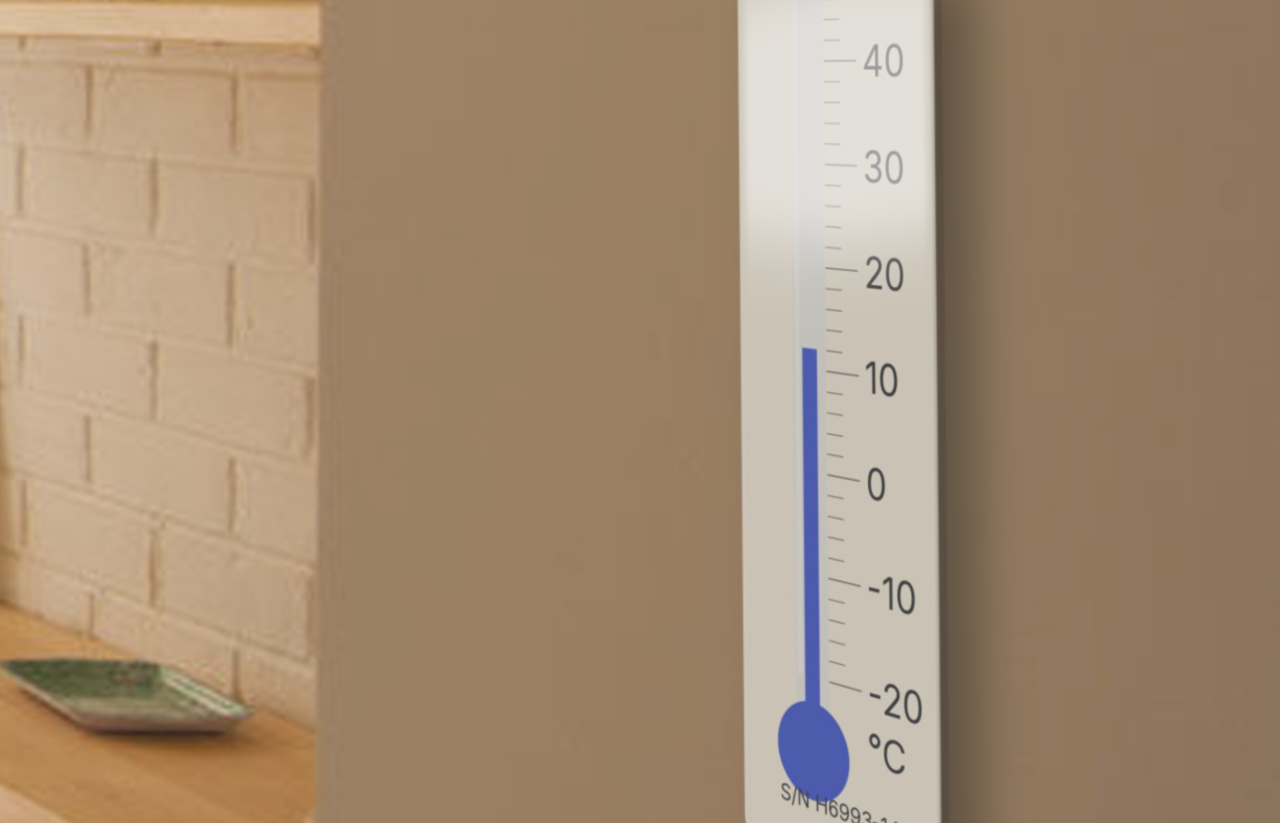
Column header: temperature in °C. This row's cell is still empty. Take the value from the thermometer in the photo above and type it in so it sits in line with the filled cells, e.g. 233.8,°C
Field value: 12,°C
